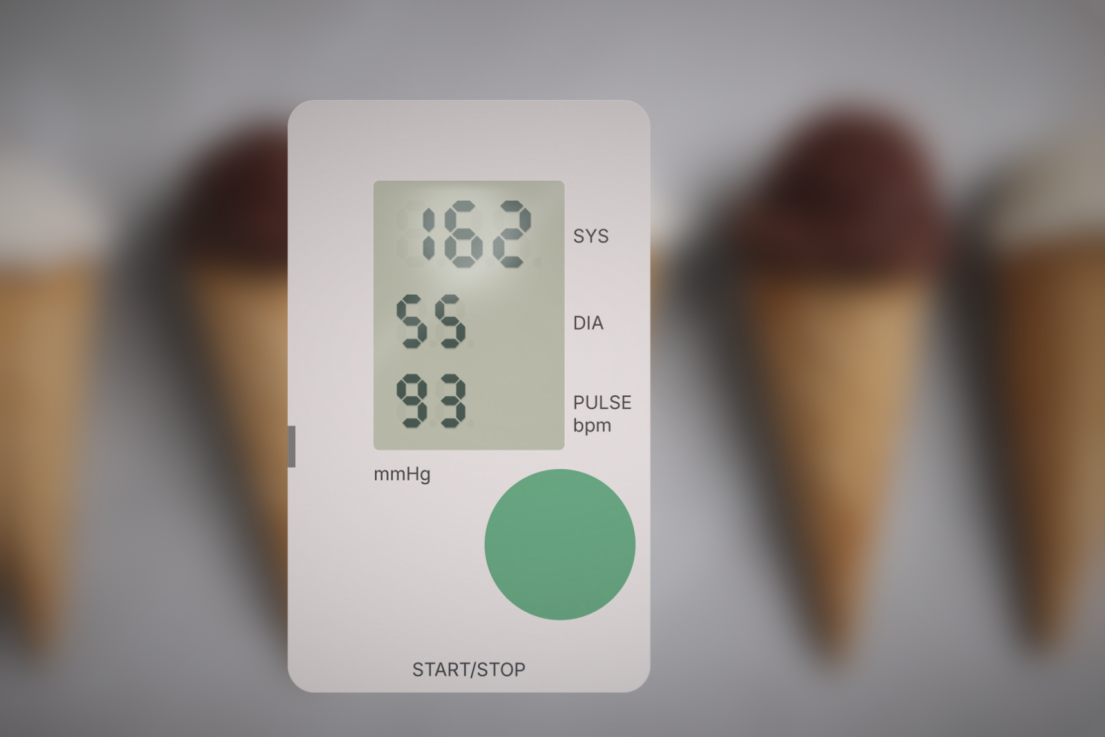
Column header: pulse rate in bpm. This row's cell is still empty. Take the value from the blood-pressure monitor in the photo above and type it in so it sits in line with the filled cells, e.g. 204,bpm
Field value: 93,bpm
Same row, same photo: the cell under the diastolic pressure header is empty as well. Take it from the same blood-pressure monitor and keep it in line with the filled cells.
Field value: 55,mmHg
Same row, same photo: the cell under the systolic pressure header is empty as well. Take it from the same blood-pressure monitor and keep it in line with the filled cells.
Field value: 162,mmHg
